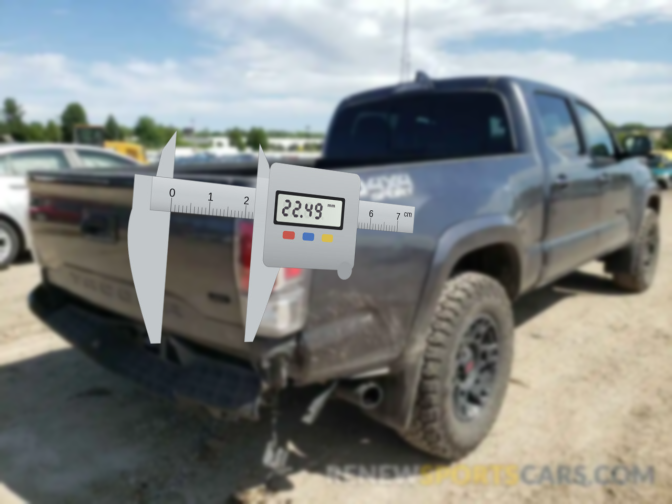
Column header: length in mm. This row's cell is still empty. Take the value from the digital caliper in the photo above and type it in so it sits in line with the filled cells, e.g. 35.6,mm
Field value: 22.49,mm
